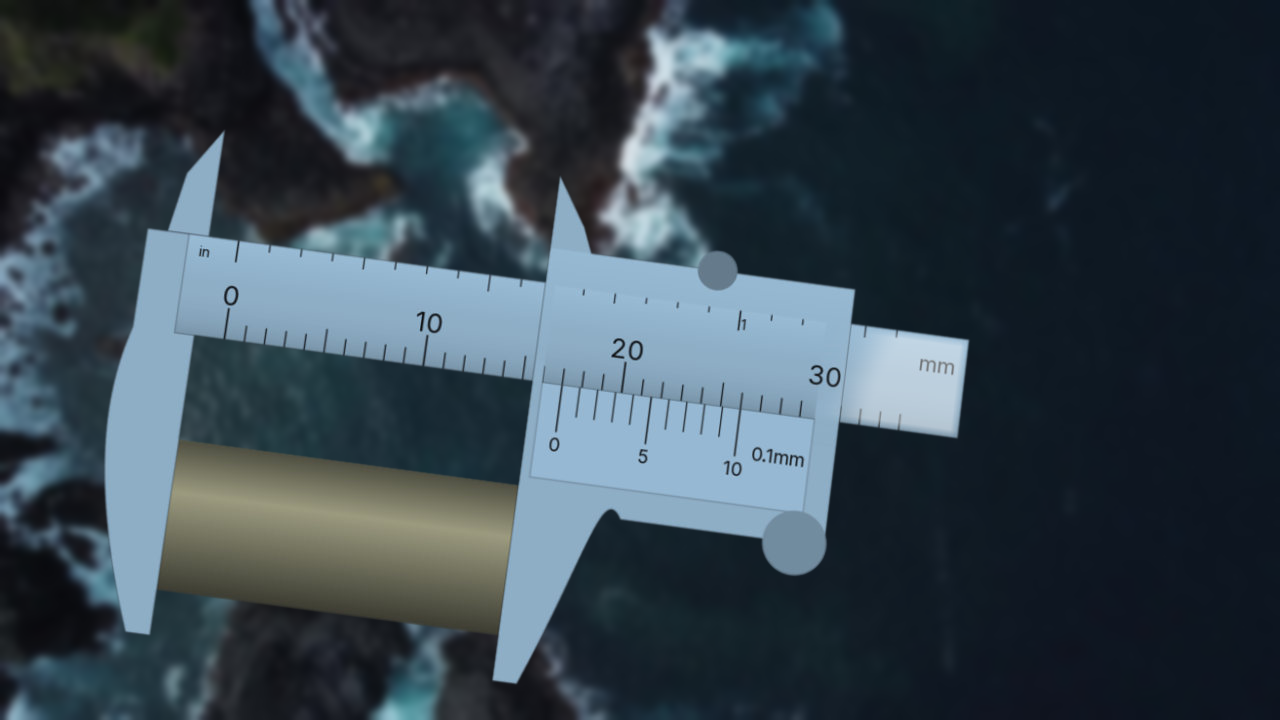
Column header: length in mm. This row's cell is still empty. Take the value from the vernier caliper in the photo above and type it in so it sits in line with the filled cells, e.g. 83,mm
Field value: 17.0,mm
